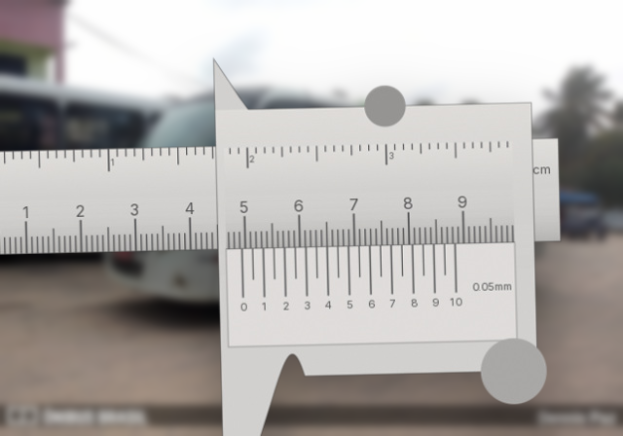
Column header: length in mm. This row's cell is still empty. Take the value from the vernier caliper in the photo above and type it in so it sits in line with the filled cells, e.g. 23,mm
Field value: 49.4,mm
